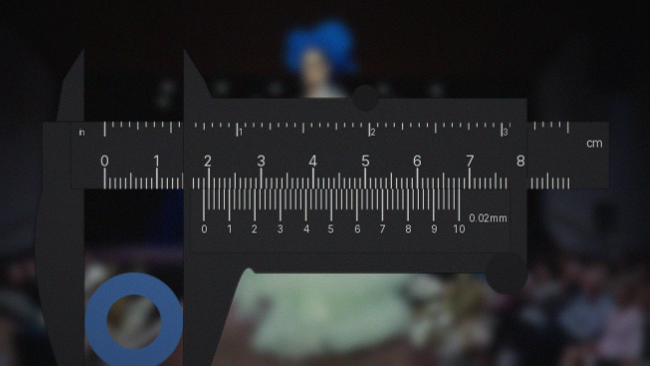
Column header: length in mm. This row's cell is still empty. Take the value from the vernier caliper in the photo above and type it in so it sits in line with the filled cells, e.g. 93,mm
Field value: 19.0,mm
